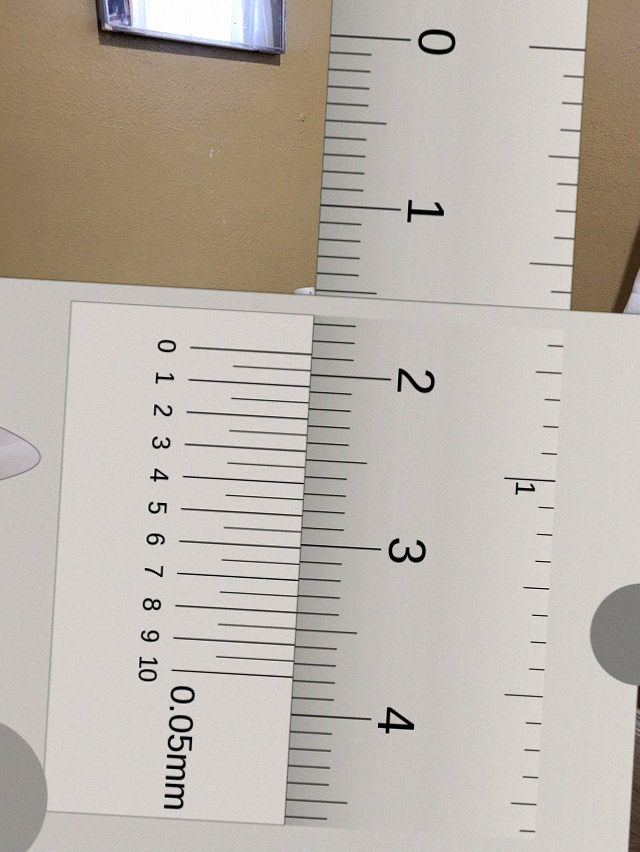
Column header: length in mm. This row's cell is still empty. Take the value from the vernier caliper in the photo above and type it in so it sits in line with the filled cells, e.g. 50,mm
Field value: 18.8,mm
